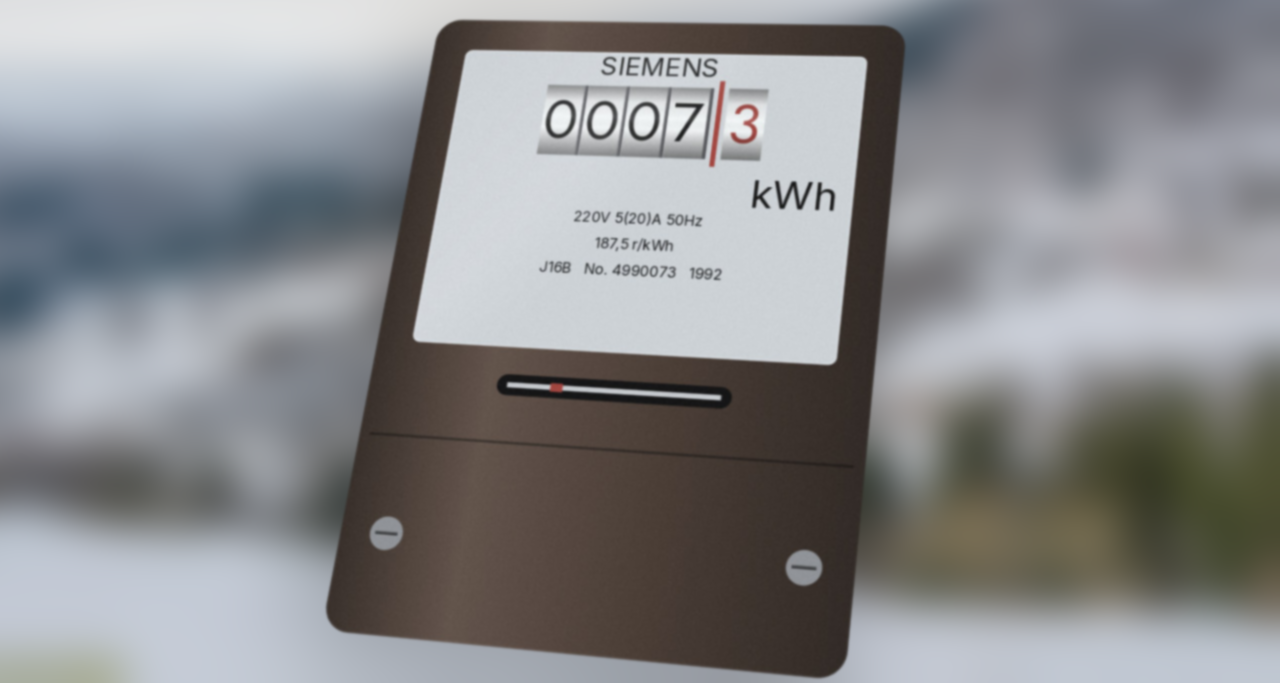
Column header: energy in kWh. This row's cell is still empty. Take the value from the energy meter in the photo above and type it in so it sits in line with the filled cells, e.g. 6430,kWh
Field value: 7.3,kWh
